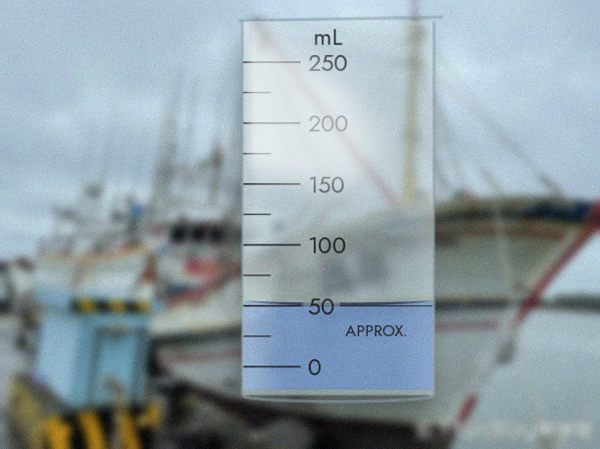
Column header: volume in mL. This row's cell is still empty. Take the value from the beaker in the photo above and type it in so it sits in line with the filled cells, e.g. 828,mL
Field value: 50,mL
